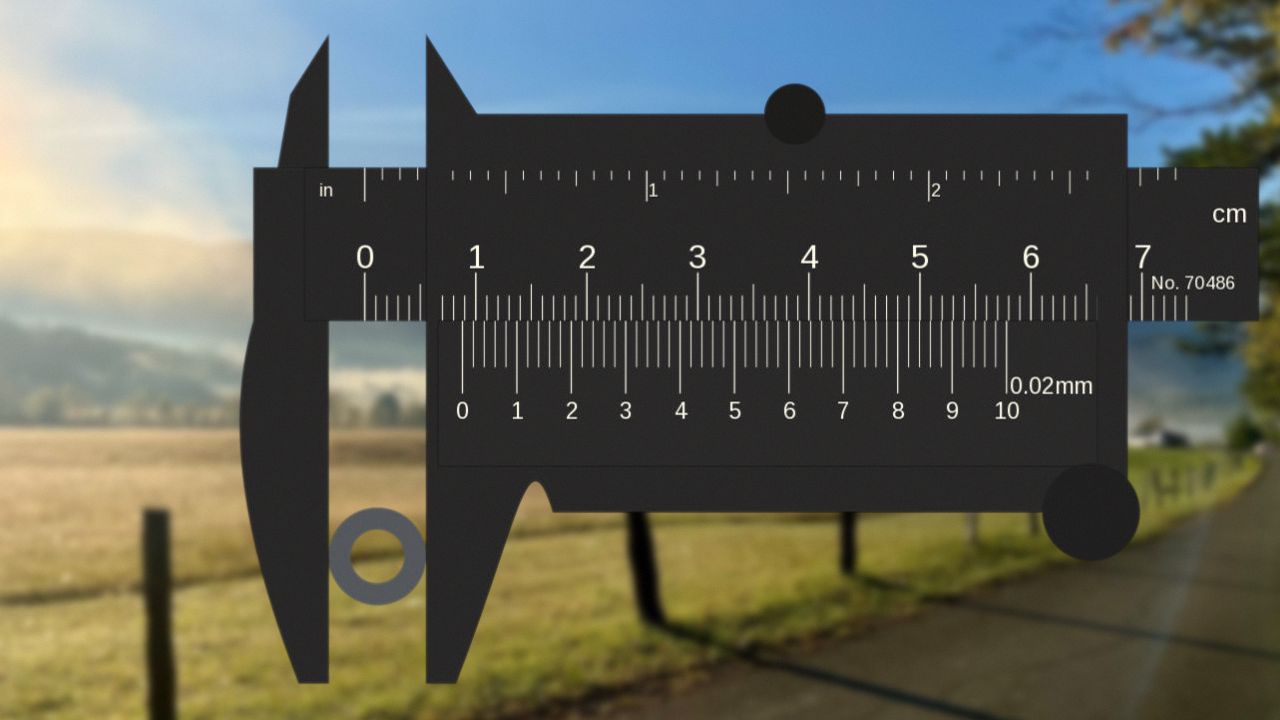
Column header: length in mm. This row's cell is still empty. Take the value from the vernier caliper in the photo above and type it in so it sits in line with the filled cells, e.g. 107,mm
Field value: 8.8,mm
